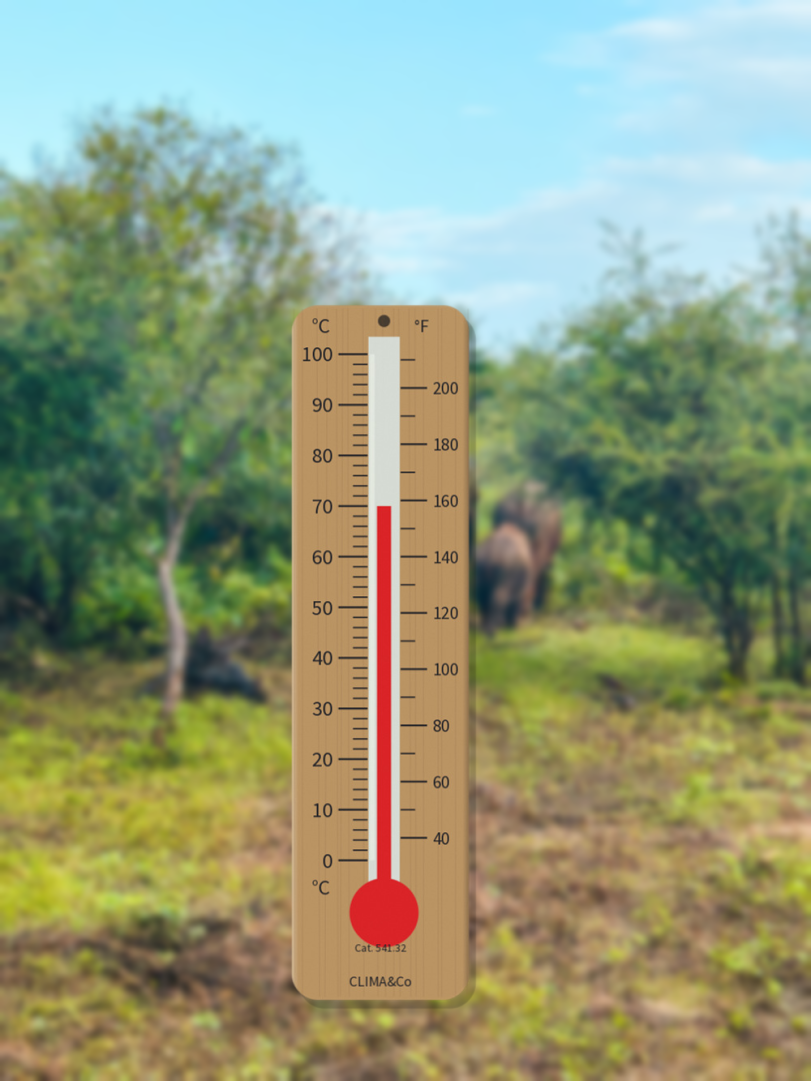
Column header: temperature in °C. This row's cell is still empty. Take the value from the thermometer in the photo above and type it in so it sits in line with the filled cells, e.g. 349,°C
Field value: 70,°C
